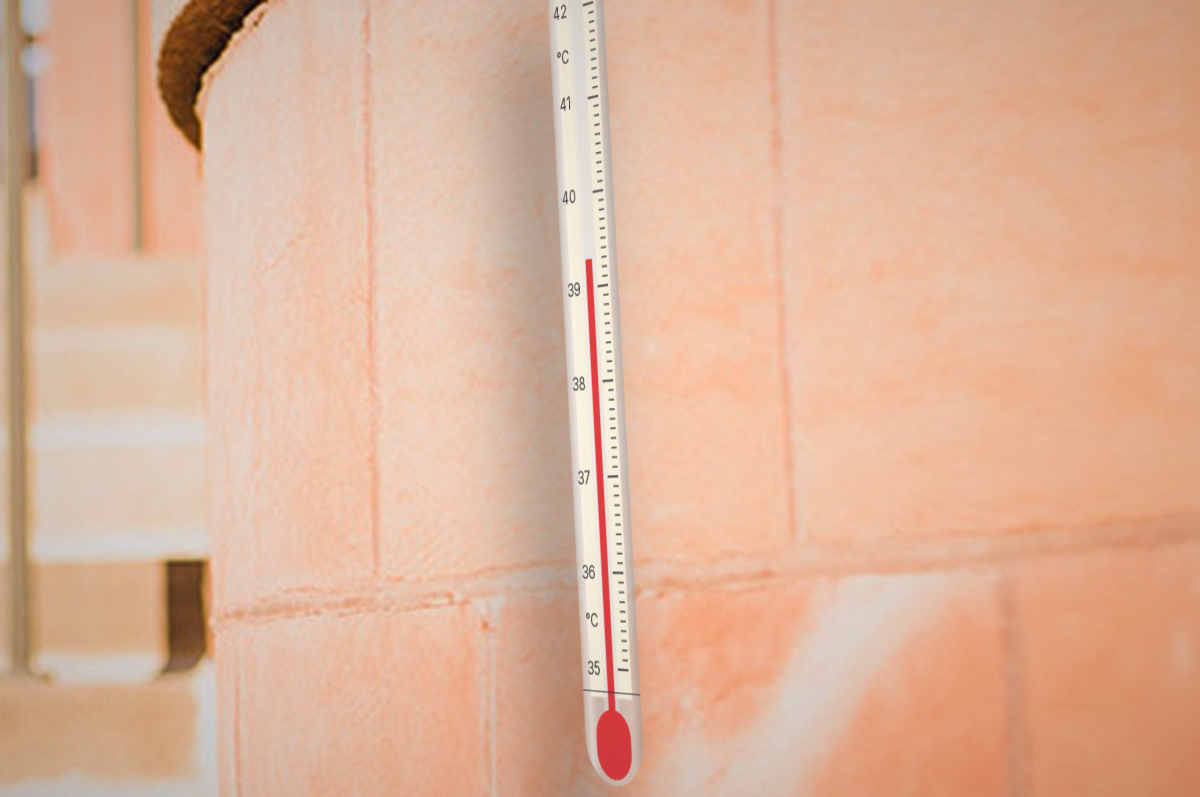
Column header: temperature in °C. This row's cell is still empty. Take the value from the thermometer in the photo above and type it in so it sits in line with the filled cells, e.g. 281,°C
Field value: 39.3,°C
